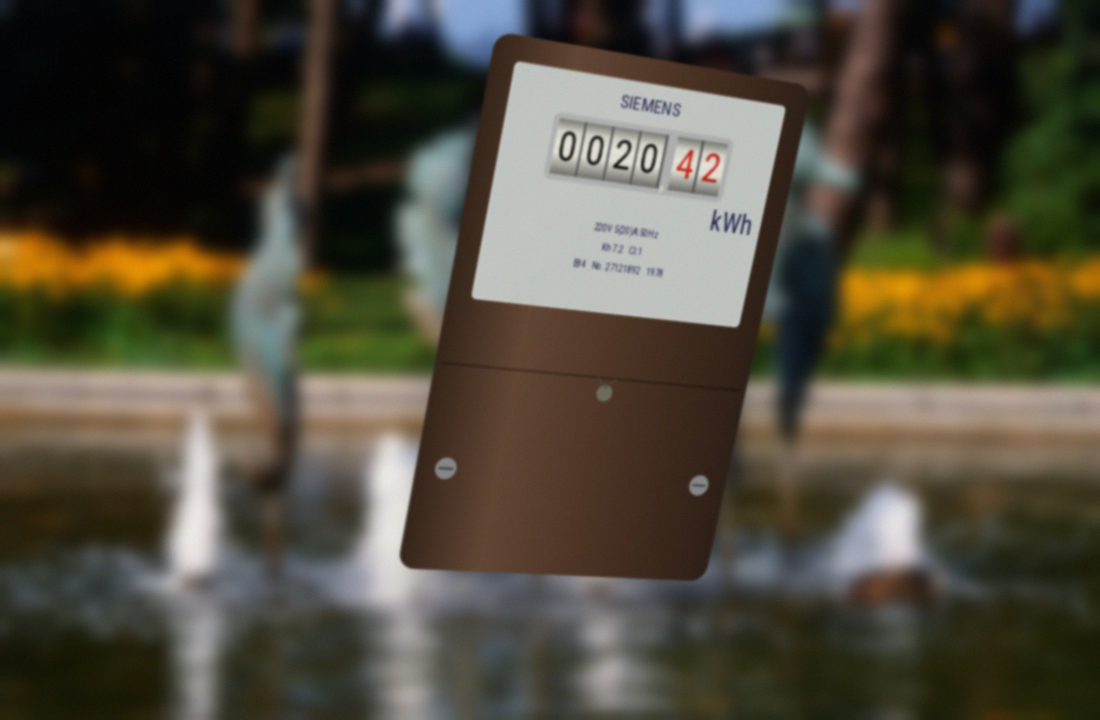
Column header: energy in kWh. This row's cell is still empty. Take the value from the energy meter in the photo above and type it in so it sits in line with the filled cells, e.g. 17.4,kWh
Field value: 20.42,kWh
